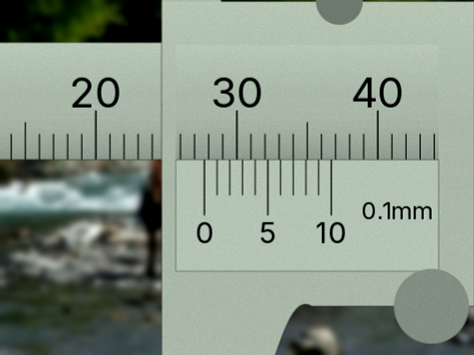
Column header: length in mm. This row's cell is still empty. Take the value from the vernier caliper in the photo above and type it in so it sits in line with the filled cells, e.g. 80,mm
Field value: 27.7,mm
